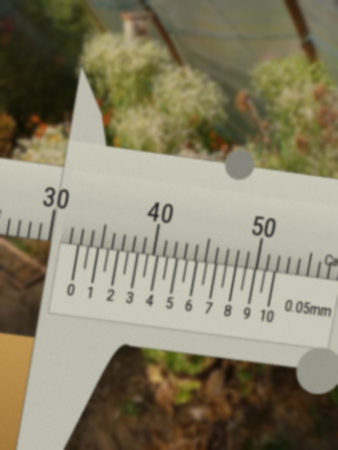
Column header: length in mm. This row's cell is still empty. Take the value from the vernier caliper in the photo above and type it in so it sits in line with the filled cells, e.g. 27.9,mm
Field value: 32.8,mm
